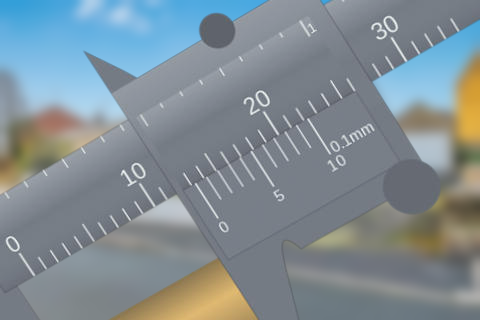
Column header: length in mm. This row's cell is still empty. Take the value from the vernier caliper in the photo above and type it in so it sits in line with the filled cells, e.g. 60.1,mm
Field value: 13.3,mm
